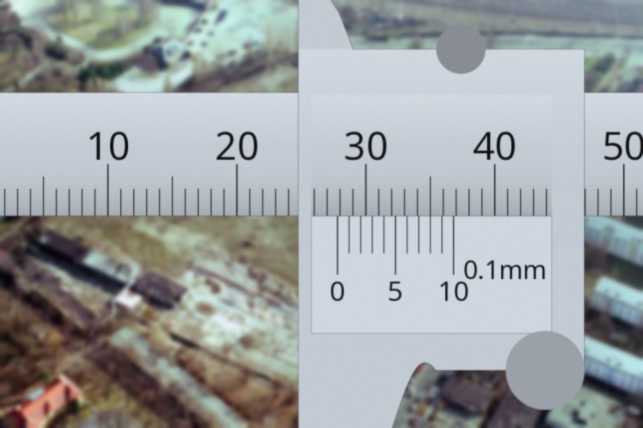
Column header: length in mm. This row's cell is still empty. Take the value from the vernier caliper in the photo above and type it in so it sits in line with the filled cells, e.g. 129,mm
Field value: 27.8,mm
